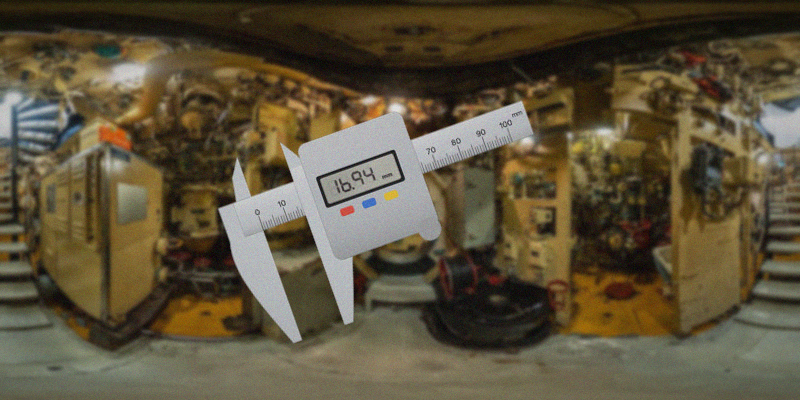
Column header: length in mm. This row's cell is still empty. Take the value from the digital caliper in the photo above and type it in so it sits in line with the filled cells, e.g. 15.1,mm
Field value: 16.94,mm
